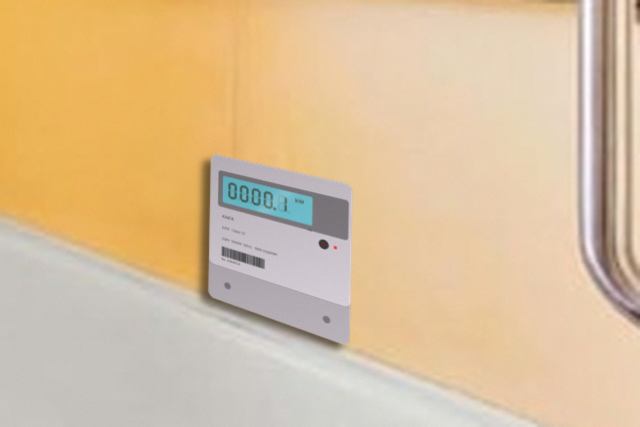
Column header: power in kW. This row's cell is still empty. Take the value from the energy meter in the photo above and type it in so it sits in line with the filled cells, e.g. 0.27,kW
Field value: 0.1,kW
